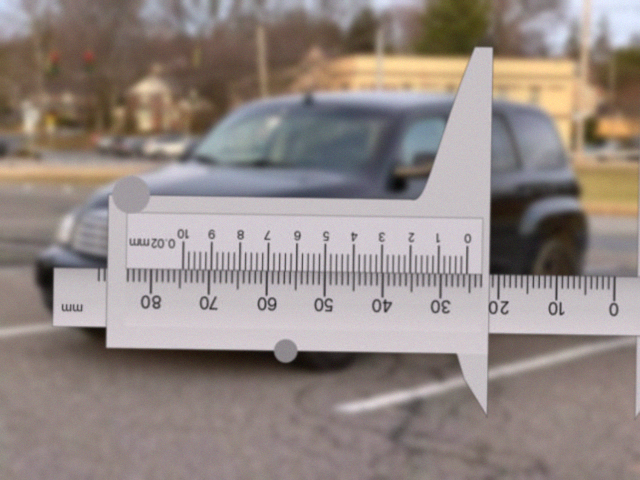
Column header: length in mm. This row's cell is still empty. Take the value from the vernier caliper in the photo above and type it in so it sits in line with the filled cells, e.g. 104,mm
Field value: 25.5,mm
